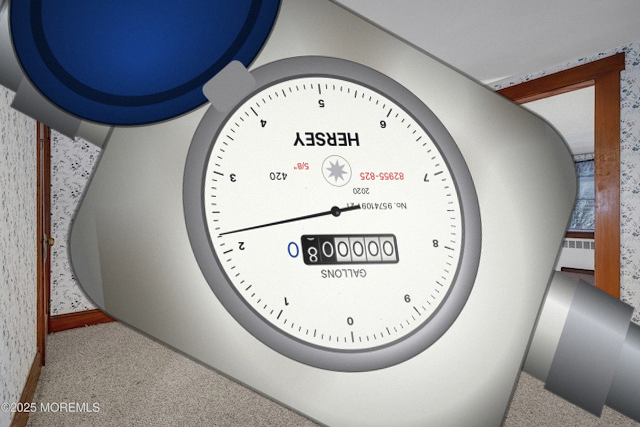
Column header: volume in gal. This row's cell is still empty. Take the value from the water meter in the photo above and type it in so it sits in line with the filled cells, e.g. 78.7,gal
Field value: 82.2,gal
